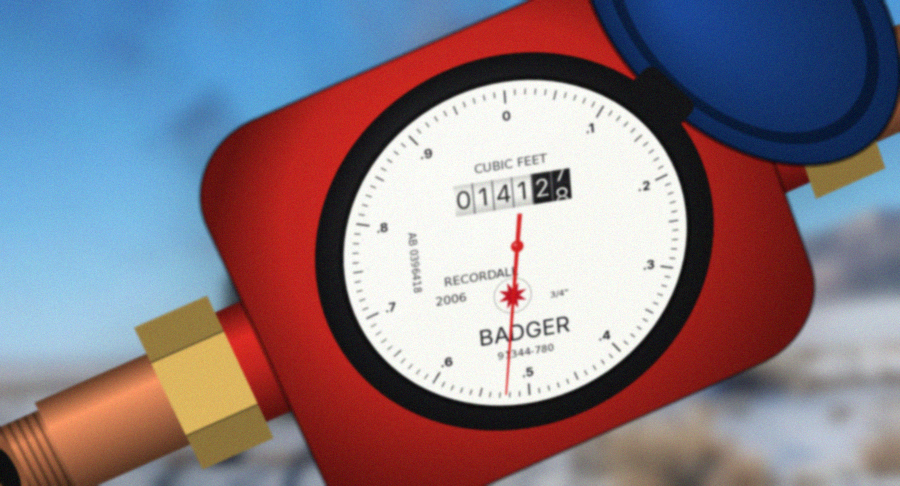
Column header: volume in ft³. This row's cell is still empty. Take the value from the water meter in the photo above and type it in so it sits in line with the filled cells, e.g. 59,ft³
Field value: 14127.52,ft³
